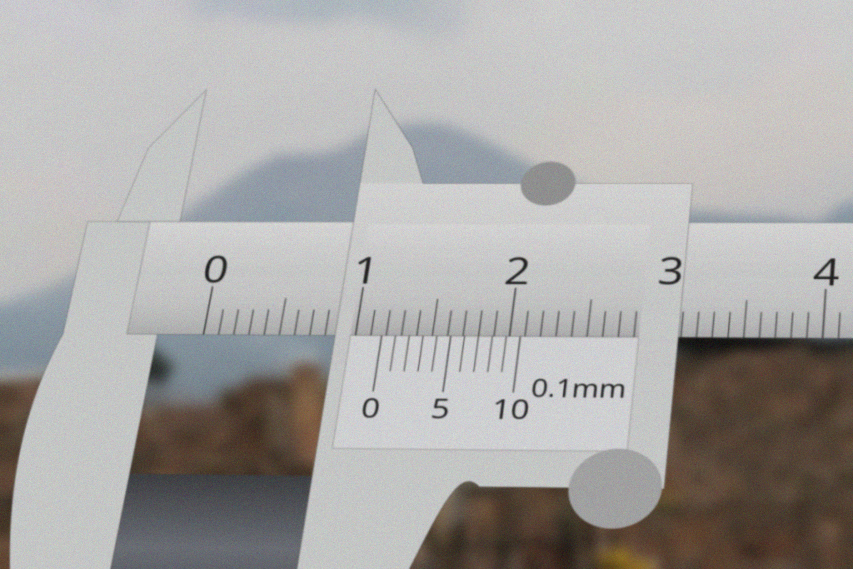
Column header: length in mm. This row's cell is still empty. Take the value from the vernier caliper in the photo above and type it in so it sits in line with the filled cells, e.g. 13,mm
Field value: 11.7,mm
